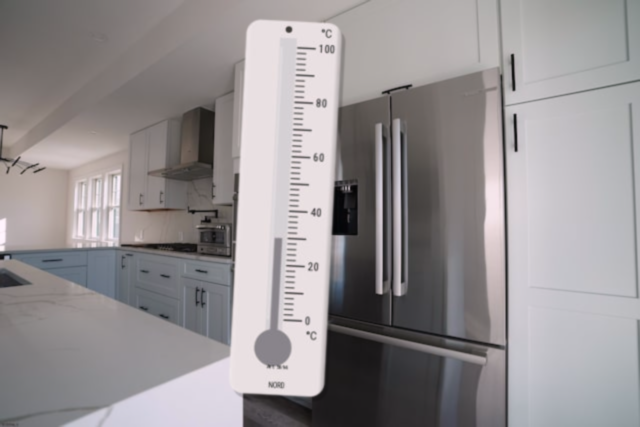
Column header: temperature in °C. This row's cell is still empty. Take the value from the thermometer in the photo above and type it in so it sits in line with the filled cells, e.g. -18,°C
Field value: 30,°C
